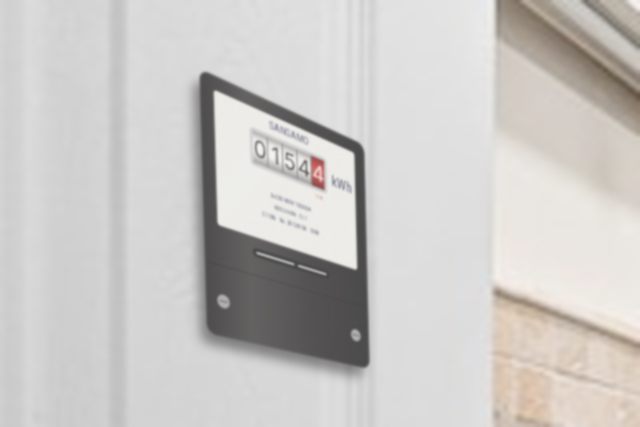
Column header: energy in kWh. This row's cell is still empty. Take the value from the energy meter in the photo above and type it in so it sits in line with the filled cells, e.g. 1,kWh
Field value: 154.4,kWh
